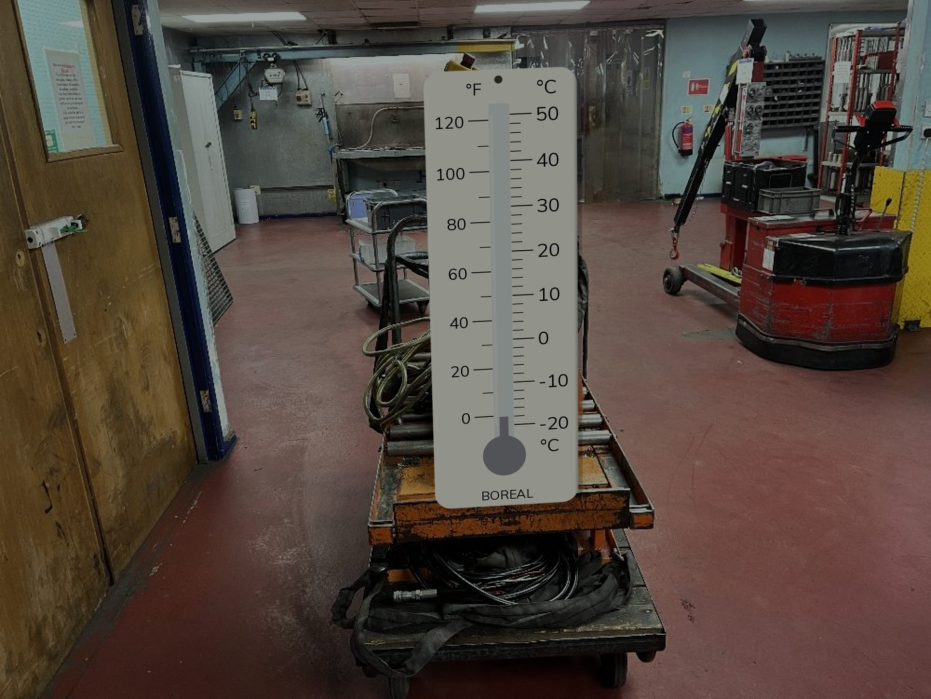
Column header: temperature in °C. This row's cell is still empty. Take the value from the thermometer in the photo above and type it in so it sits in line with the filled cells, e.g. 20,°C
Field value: -18,°C
